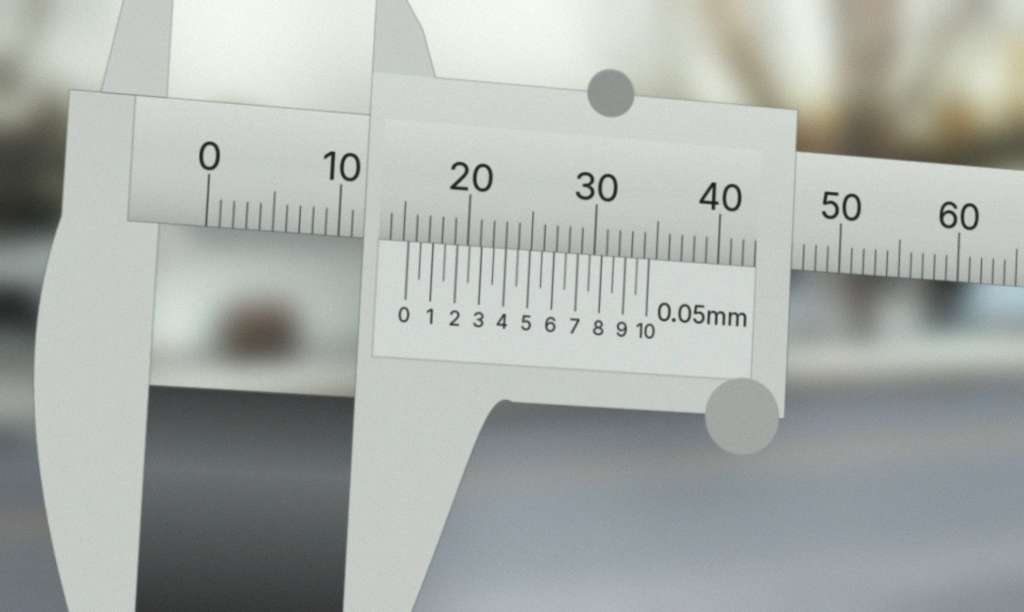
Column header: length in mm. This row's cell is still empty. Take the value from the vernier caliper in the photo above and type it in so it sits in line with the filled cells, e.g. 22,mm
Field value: 15.4,mm
